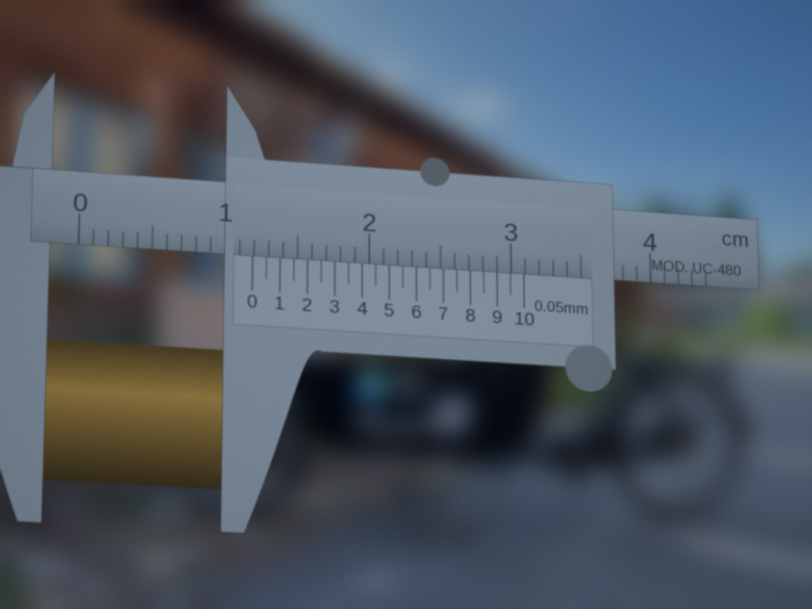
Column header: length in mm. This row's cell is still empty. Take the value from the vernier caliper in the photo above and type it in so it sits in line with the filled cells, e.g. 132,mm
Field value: 11.9,mm
